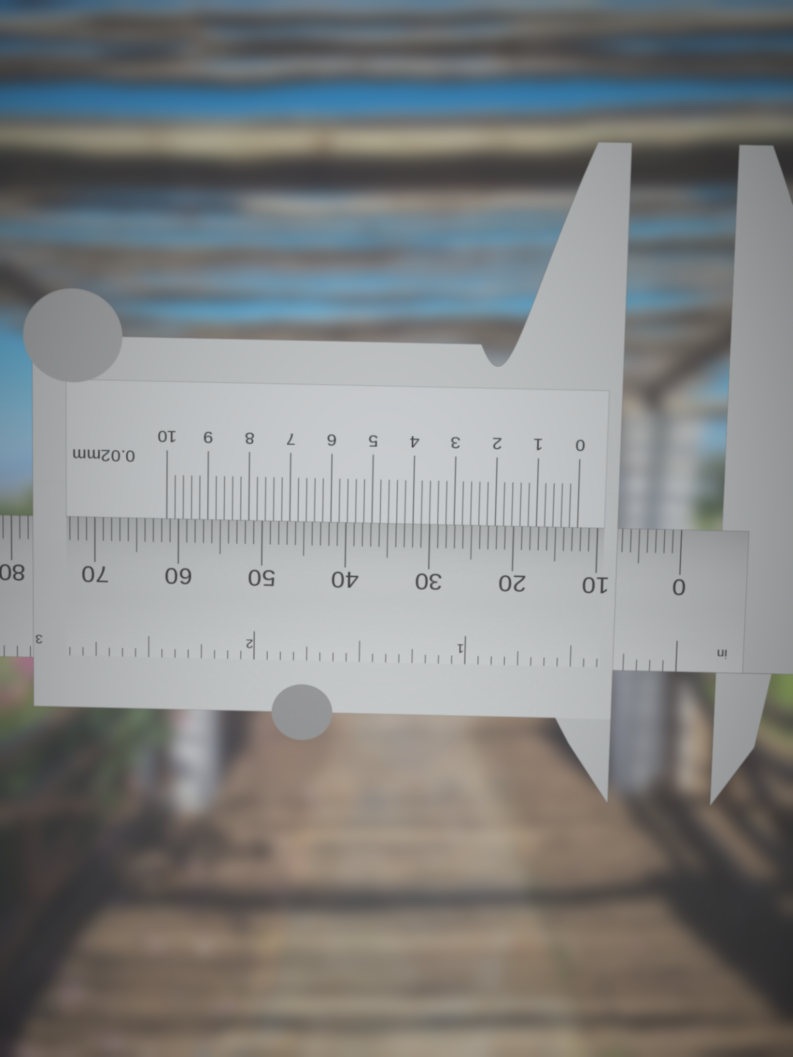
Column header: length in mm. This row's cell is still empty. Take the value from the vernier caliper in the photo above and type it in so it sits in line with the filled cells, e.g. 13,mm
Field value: 12.4,mm
